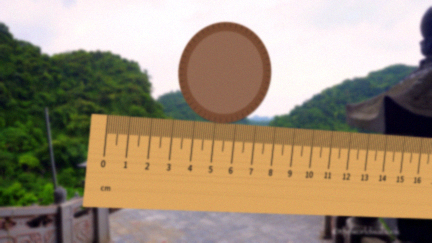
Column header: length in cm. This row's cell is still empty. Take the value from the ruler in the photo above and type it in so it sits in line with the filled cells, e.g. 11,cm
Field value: 4.5,cm
